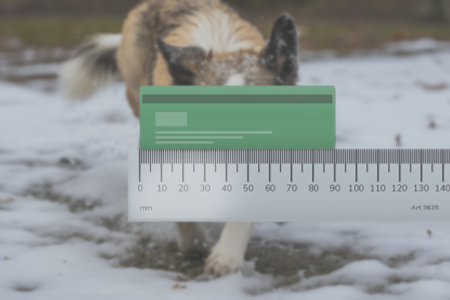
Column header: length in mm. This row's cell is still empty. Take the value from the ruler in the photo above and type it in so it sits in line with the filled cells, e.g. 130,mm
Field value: 90,mm
